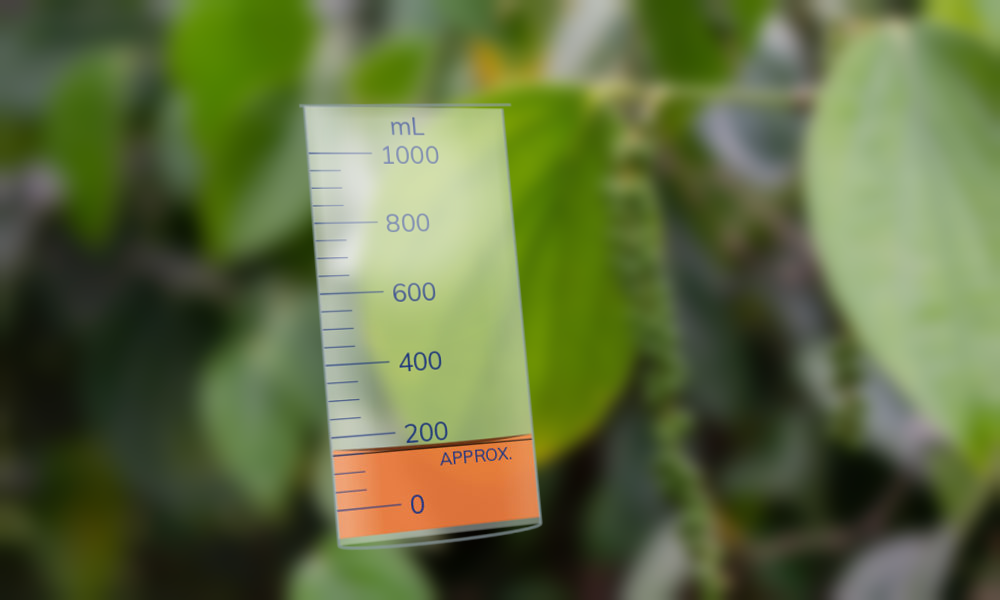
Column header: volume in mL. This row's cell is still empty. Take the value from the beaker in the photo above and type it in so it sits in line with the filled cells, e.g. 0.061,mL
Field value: 150,mL
